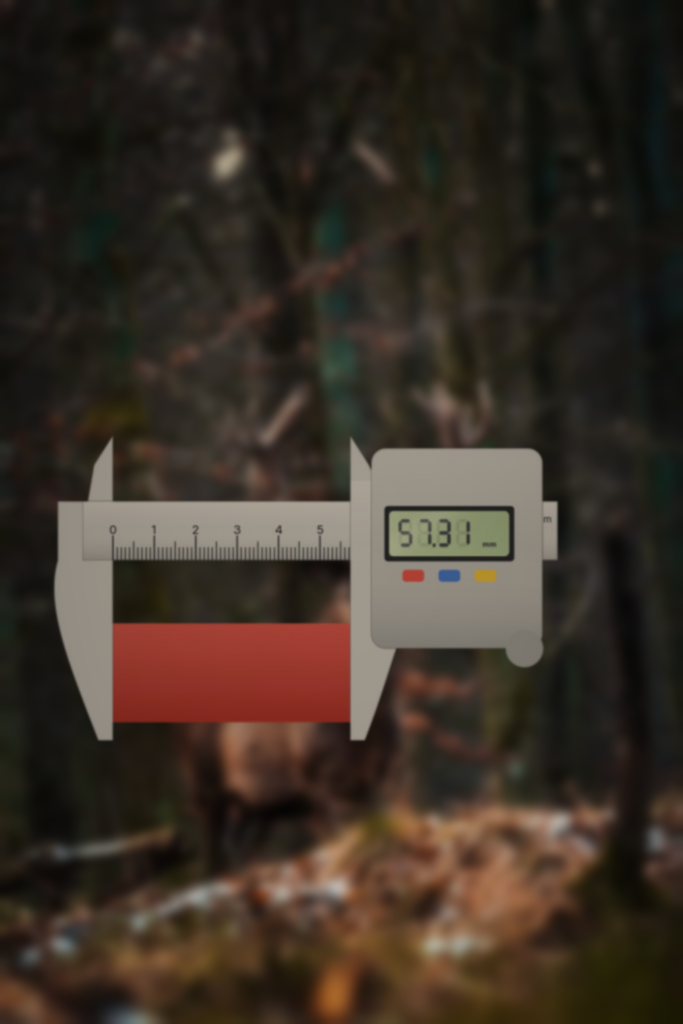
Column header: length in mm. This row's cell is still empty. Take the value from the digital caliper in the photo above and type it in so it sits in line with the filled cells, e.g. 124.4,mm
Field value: 57.31,mm
